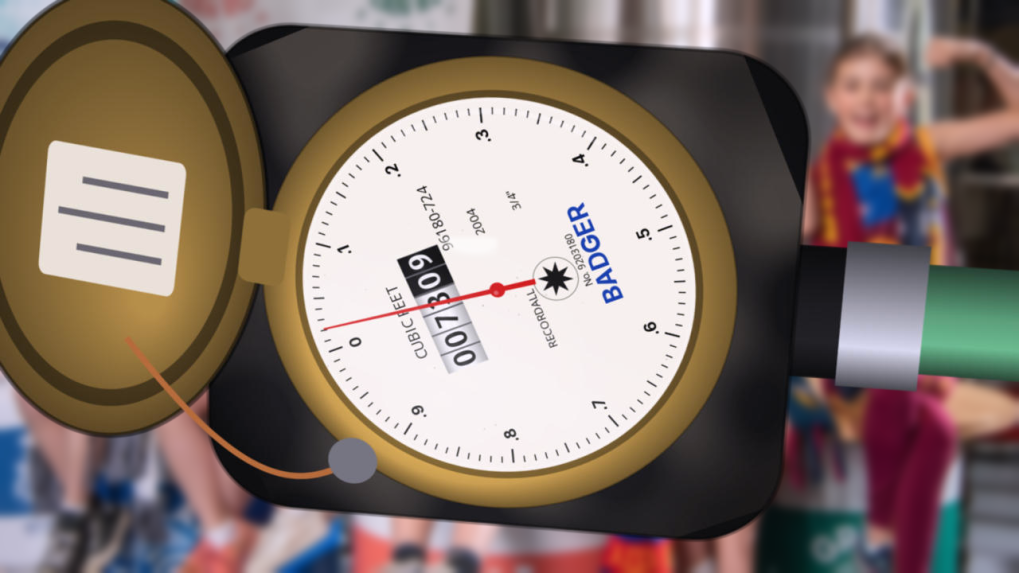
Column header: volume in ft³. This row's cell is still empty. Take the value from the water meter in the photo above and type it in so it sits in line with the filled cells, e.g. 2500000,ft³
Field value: 7309.02,ft³
